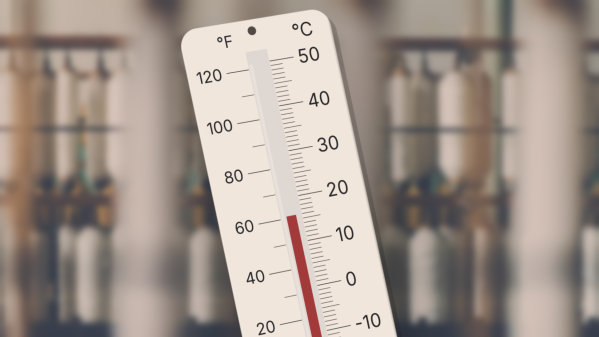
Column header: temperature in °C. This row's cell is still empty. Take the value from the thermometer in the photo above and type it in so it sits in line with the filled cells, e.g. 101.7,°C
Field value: 16,°C
